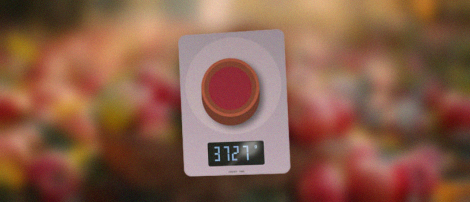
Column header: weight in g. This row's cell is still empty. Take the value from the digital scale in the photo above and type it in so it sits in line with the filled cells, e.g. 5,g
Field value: 3727,g
